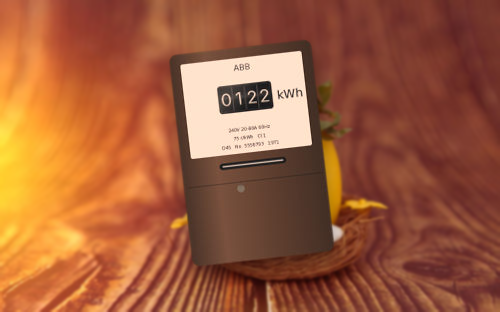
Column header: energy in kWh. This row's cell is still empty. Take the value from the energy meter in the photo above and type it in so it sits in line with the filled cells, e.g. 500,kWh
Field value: 122,kWh
